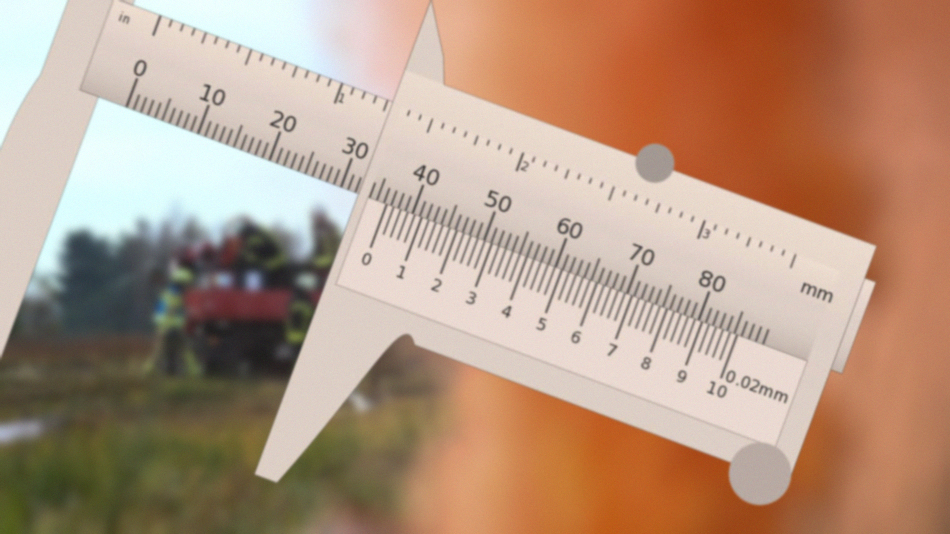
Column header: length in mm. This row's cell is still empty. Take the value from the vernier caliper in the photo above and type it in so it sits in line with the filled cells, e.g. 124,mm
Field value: 36.4,mm
